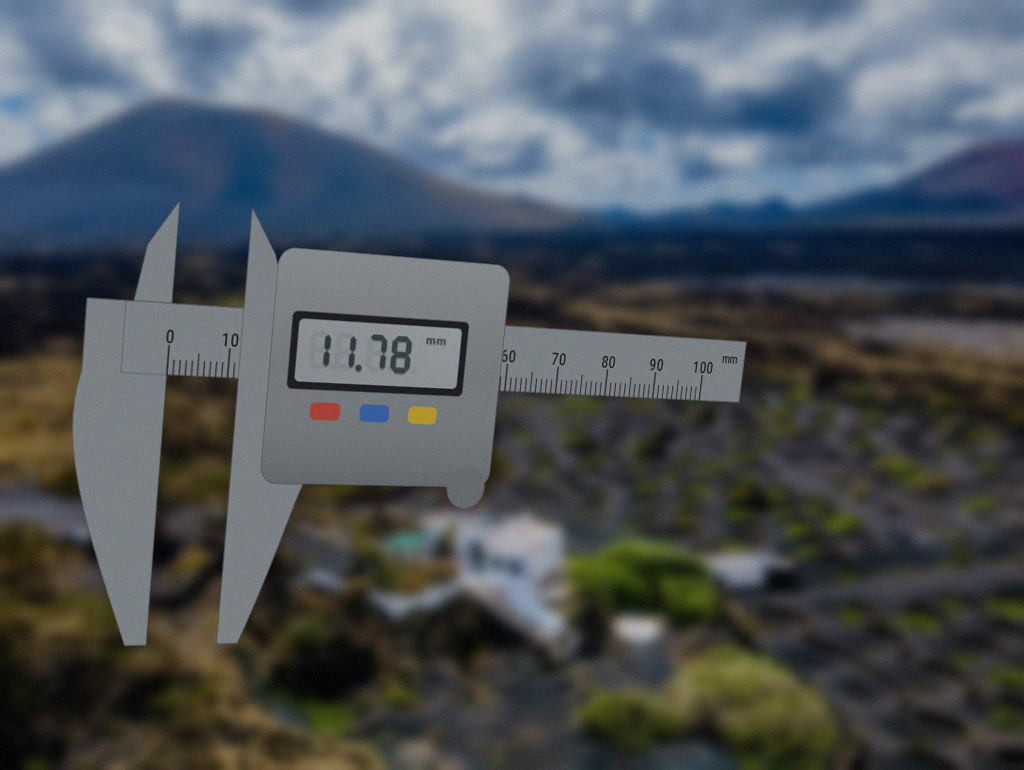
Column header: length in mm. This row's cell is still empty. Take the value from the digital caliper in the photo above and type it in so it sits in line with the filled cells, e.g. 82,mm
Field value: 11.78,mm
